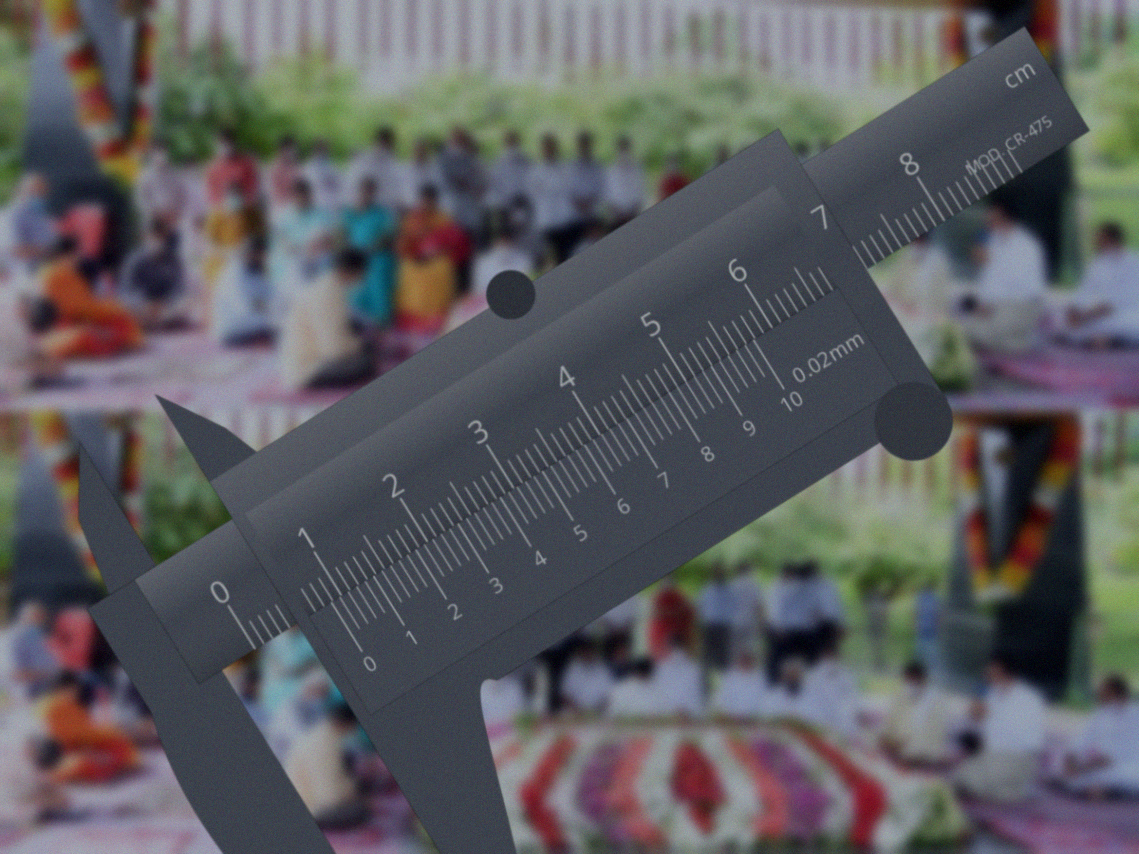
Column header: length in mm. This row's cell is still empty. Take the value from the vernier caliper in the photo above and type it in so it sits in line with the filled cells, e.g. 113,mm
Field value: 8.8,mm
